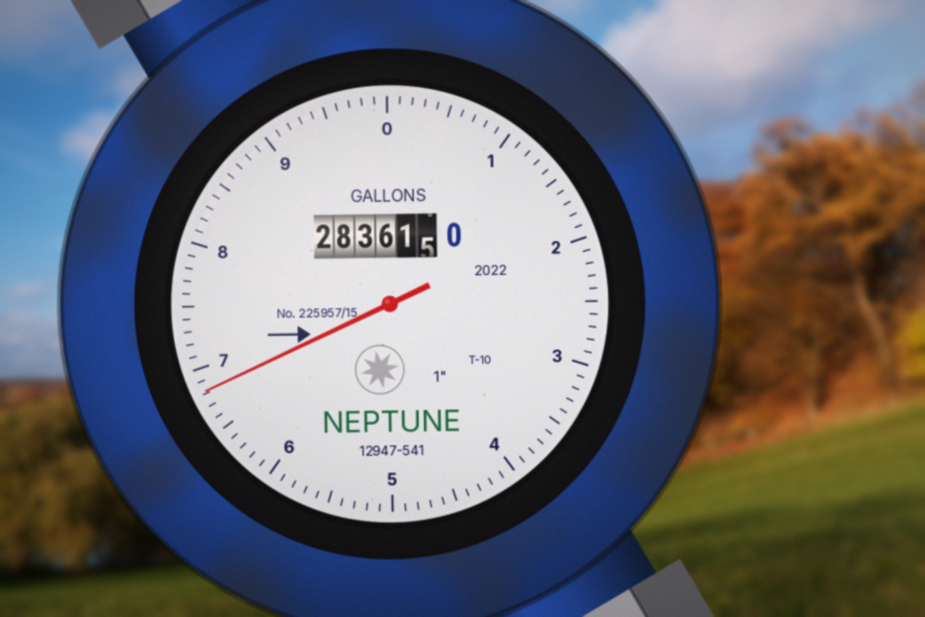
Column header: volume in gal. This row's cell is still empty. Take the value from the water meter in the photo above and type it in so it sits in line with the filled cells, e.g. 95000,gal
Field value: 2836146.8,gal
